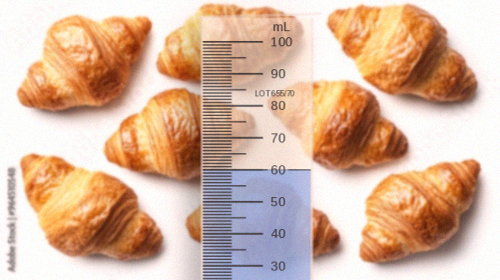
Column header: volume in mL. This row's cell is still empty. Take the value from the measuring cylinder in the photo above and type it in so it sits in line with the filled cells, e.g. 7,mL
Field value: 60,mL
